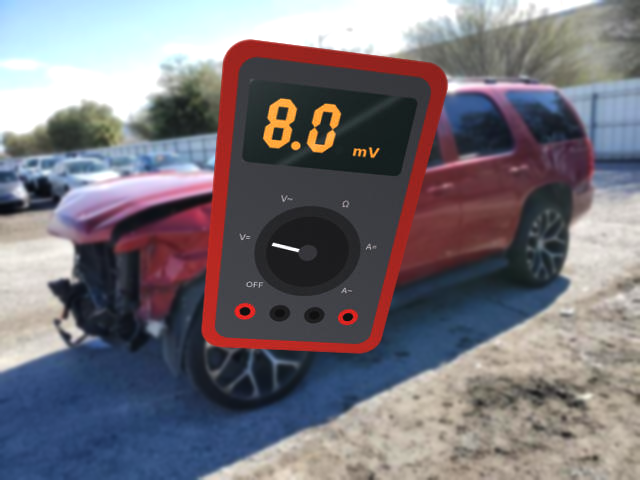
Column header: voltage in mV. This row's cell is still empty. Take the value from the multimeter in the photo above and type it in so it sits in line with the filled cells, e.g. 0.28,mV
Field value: 8.0,mV
